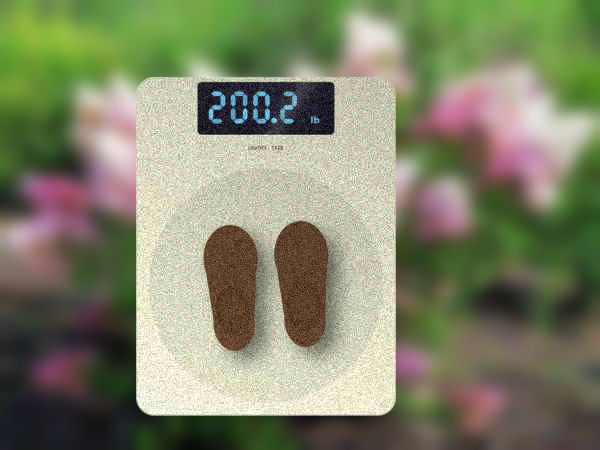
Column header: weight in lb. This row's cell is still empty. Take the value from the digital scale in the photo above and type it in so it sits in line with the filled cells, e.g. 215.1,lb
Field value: 200.2,lb
